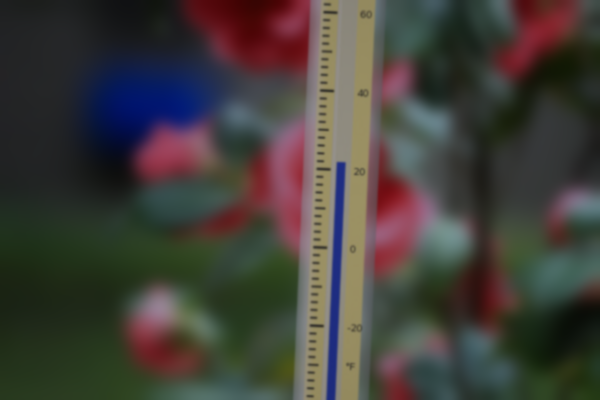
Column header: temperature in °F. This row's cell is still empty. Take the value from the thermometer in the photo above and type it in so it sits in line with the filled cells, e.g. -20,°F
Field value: 22,°F
